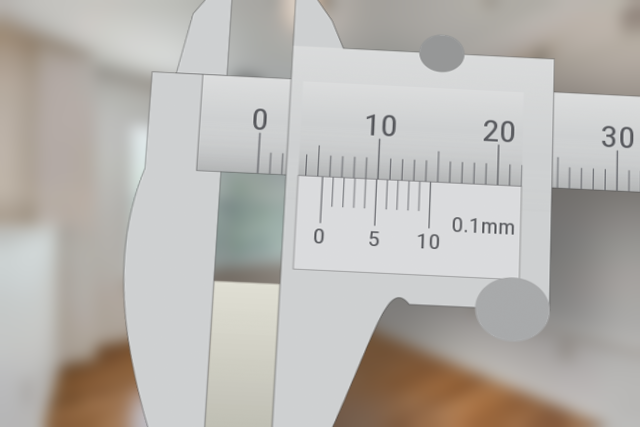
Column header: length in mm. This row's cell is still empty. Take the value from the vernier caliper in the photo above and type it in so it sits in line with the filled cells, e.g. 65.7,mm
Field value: 5.4,mm
